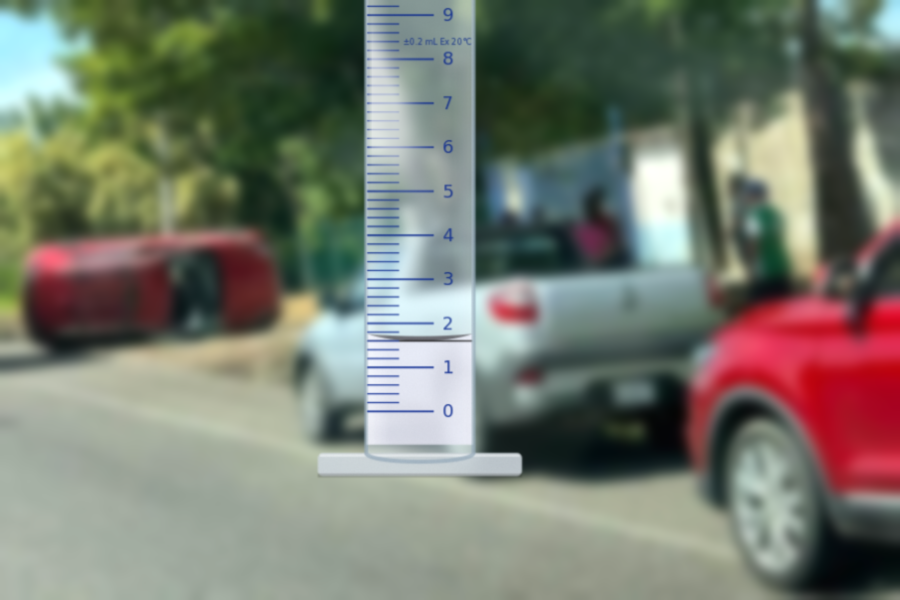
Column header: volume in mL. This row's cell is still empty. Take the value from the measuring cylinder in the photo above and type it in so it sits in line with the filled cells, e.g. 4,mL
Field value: 1.6,mL
